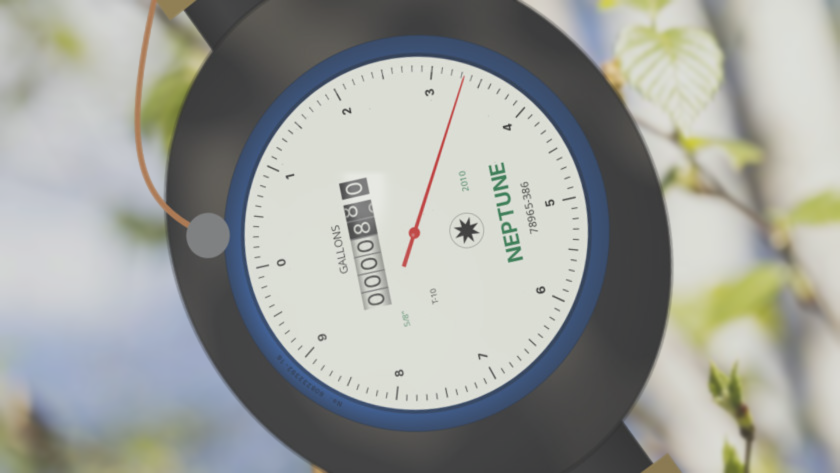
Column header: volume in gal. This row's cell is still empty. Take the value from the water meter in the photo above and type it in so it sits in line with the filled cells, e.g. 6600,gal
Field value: 883.3,gal
